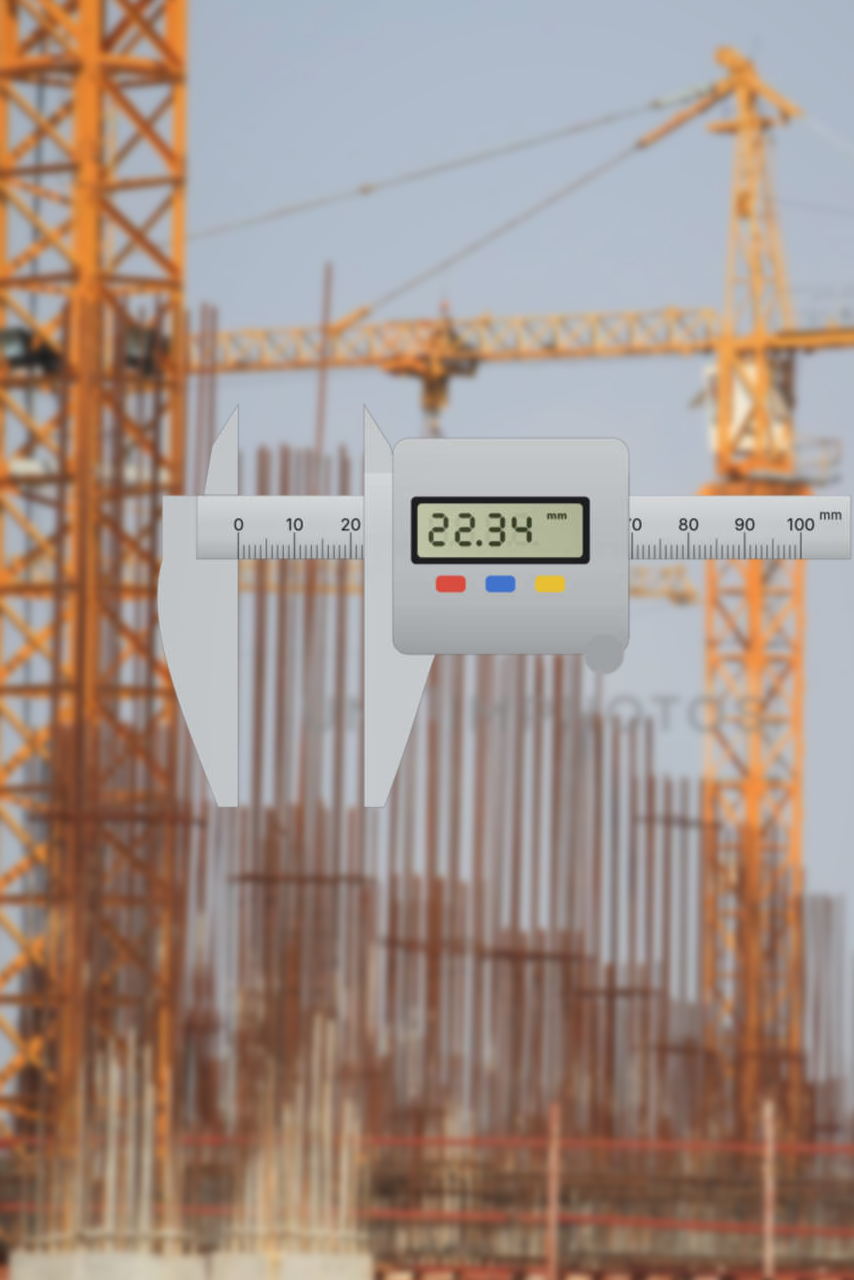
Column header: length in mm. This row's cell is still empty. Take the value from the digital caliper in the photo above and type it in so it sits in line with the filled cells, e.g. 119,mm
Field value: 22.34,mm
